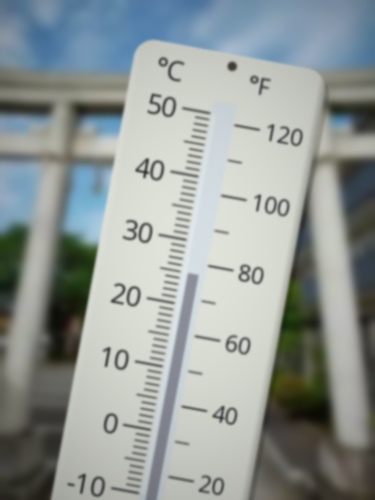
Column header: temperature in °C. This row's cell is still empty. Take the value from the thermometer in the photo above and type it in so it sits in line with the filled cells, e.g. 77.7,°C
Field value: 25,°C
